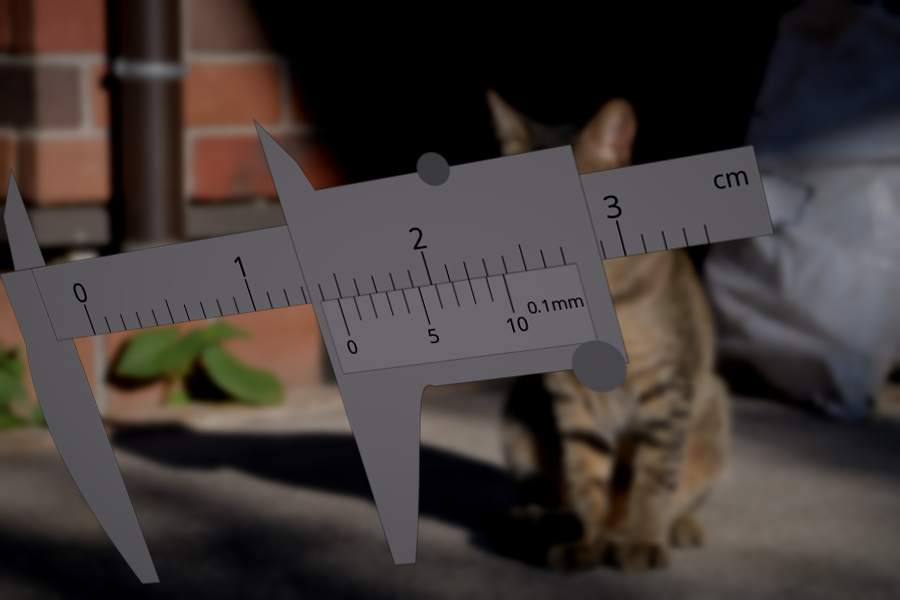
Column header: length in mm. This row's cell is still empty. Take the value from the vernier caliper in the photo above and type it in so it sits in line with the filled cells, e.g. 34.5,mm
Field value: 14.8,mm
